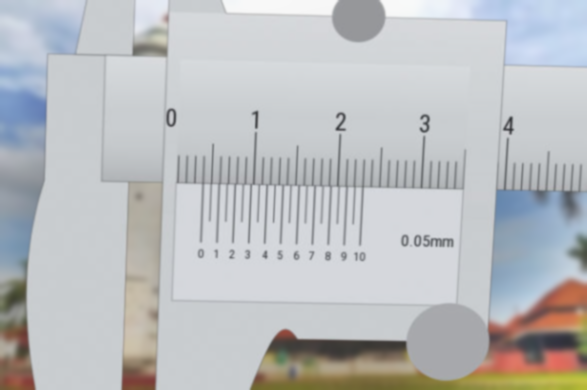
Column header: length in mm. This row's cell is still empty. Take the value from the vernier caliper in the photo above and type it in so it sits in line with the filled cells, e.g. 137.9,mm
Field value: 4.0,mm
